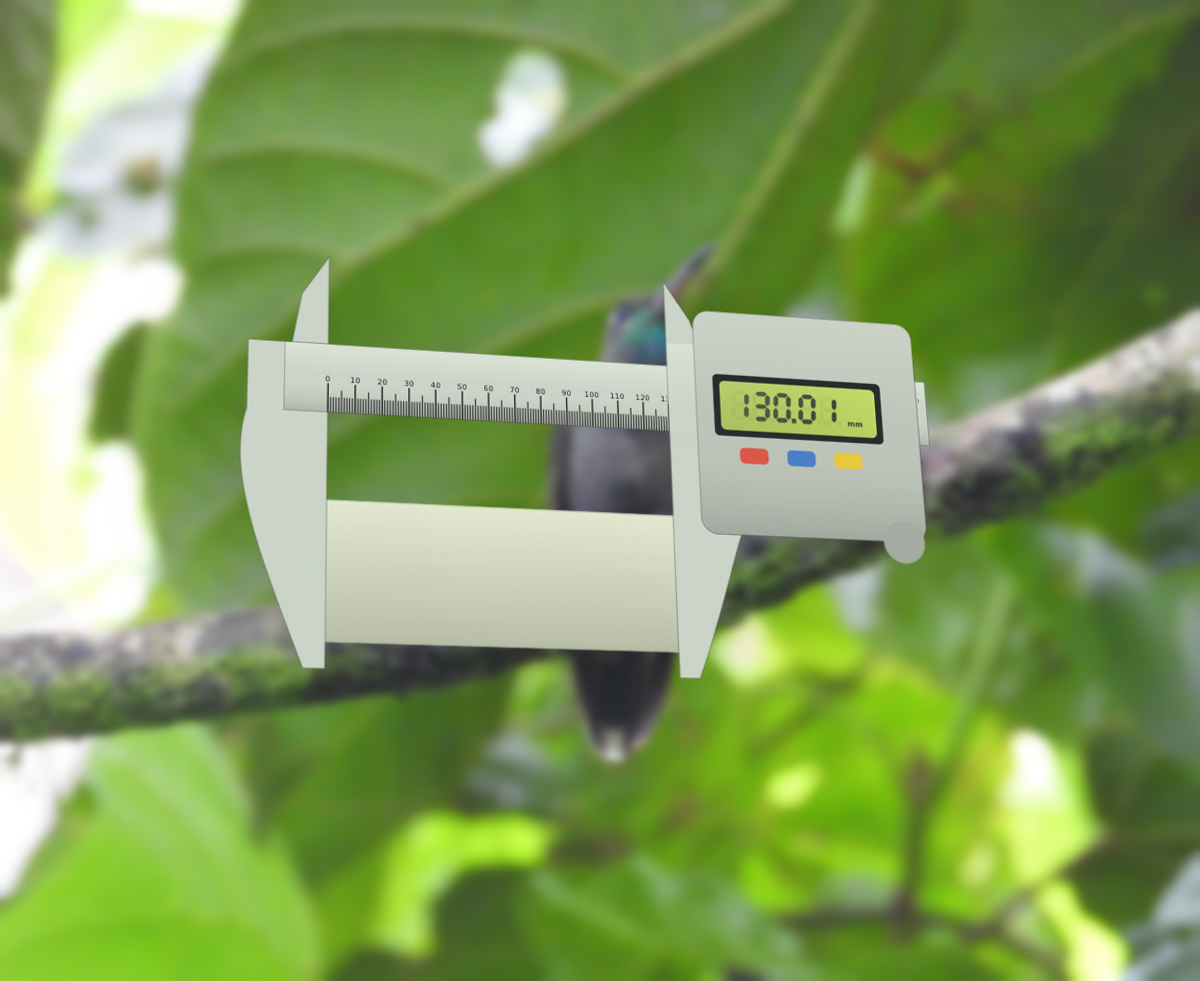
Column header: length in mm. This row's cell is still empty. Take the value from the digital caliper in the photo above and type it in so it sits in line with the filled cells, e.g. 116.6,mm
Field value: 130.01,mm
